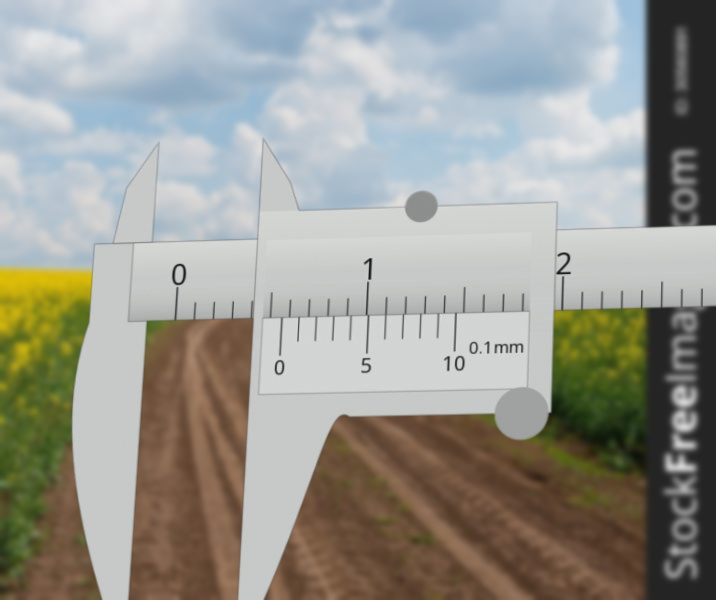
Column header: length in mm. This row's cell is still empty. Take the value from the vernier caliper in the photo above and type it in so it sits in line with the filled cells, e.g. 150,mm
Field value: 5.6,mm
